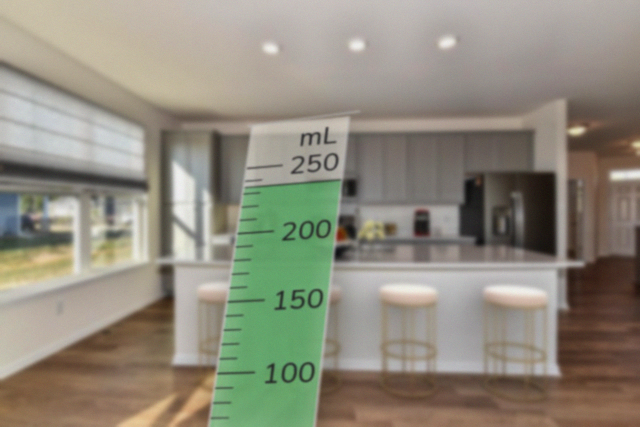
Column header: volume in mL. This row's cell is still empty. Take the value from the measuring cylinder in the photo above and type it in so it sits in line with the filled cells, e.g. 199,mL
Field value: 235,mL
